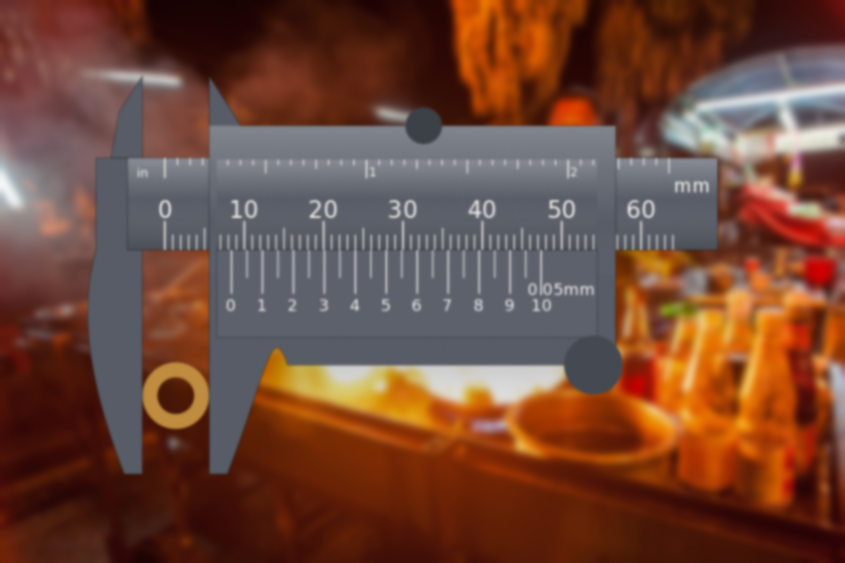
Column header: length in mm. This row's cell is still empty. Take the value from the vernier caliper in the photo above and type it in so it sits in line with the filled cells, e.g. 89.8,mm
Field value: 8.4,mm
